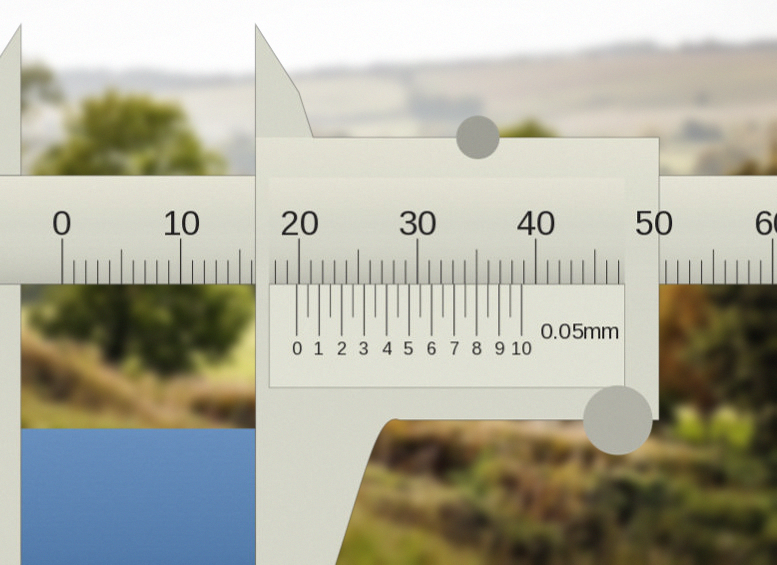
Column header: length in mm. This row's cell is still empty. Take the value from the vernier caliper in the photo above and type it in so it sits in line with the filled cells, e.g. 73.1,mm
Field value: 19.8,mm
